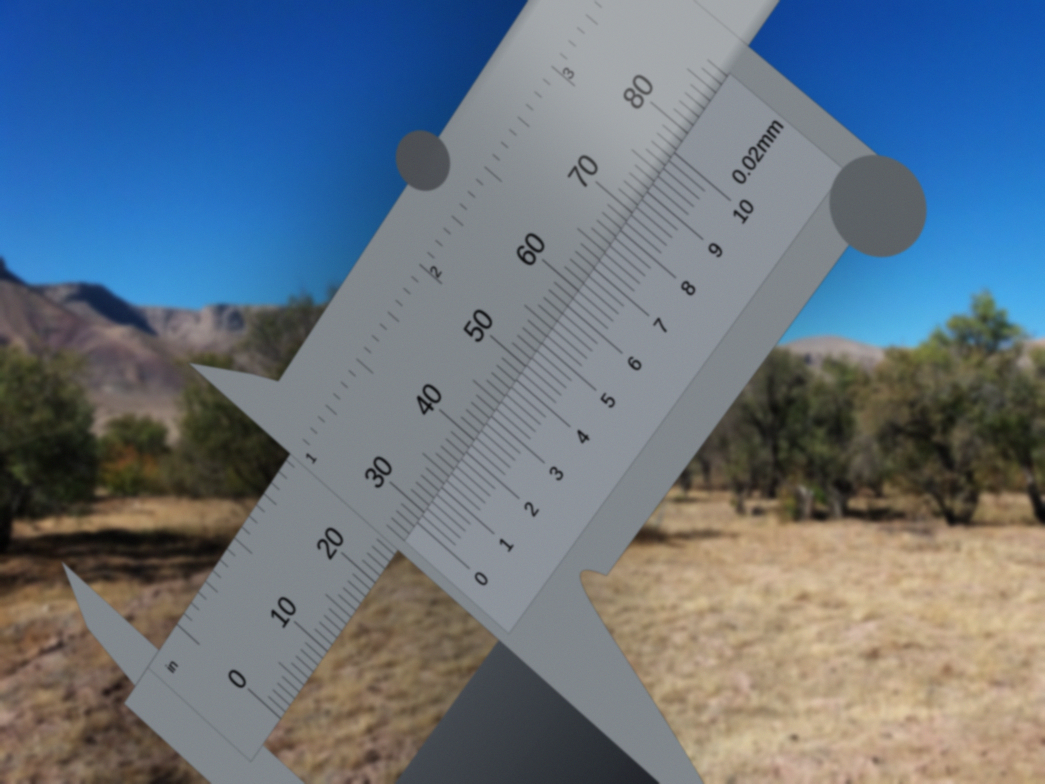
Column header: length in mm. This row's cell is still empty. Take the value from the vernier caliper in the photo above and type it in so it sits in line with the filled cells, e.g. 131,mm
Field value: 28.6,mm
